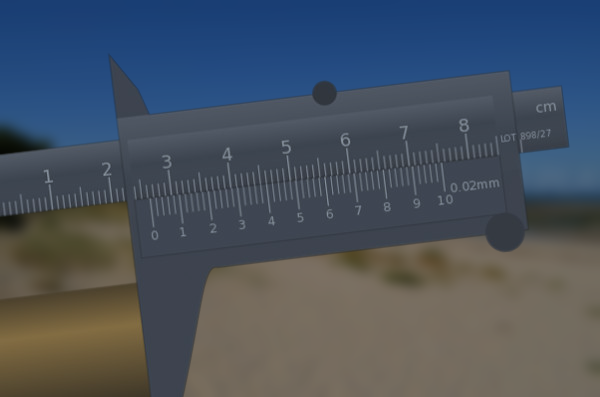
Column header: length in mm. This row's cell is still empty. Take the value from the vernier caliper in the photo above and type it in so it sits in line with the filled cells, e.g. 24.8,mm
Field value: 26.4,mm
